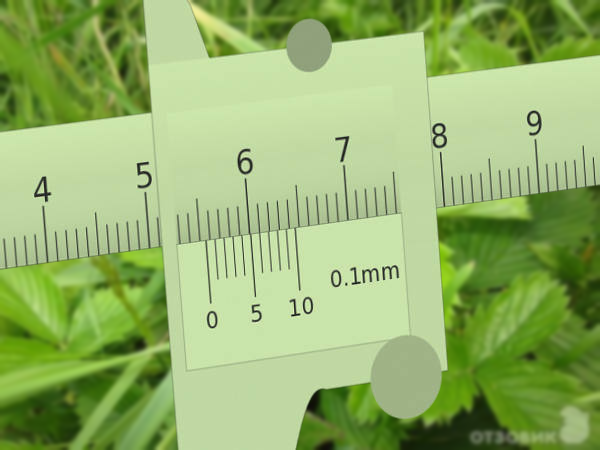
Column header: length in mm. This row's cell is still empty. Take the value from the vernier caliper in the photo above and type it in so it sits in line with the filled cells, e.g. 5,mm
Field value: 55.6,mm
